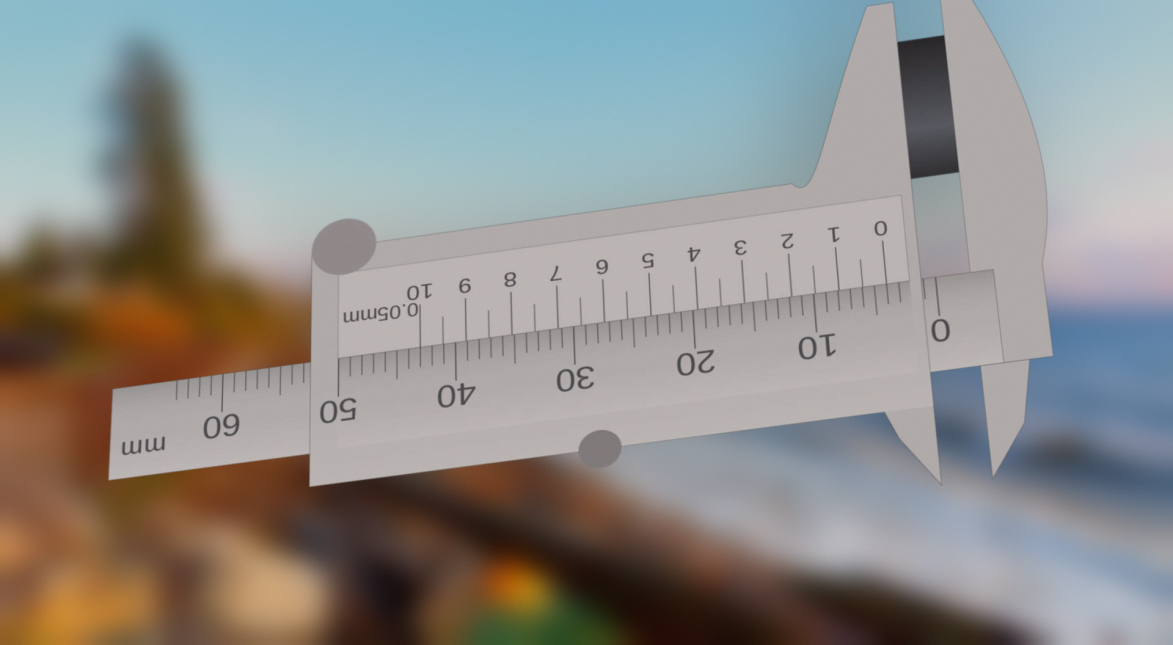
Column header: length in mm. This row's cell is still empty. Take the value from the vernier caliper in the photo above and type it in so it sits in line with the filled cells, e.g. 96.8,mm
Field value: 4.0,mm
